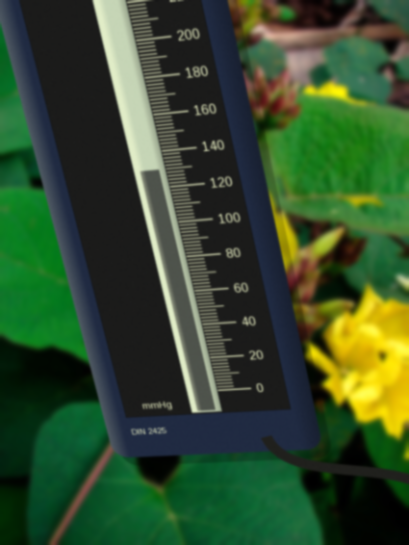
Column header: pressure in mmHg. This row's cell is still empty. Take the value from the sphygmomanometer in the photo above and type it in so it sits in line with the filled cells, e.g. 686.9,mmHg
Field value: 130,mmHg
